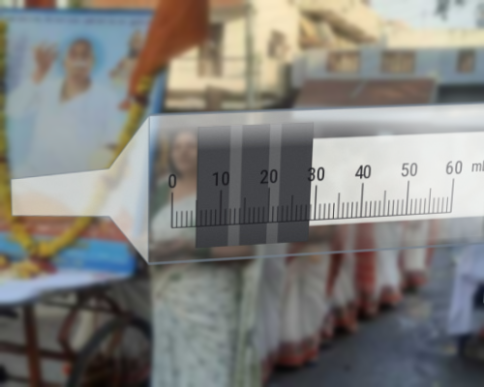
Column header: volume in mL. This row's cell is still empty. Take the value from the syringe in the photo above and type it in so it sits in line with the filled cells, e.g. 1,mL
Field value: 5,mL
